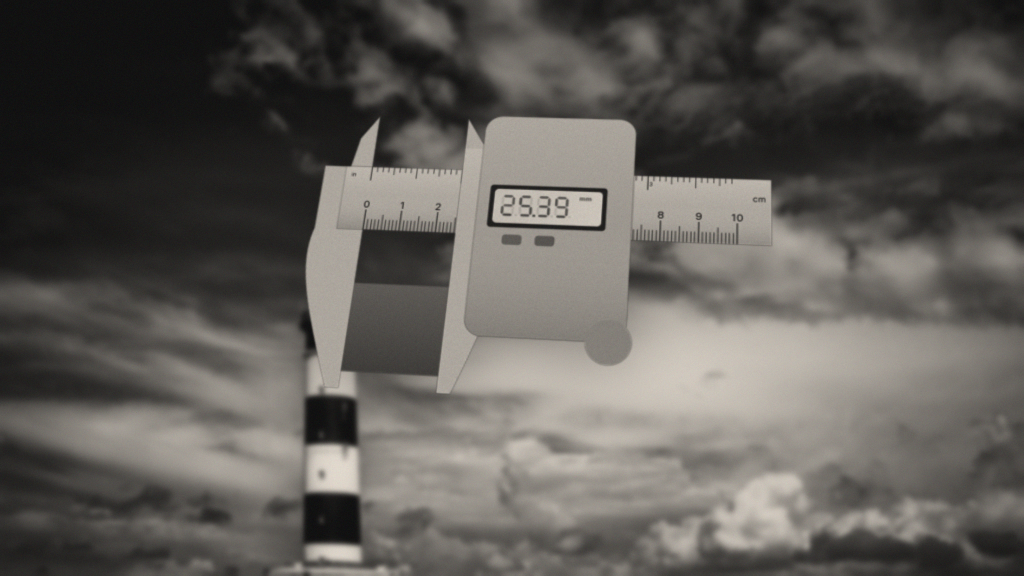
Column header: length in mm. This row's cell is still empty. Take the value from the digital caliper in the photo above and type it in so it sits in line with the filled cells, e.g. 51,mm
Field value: 25.39,mm
